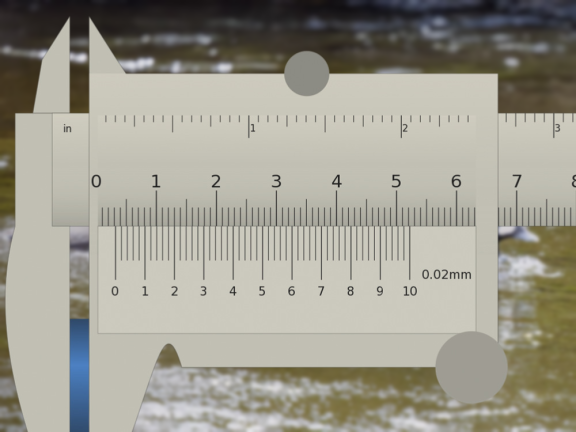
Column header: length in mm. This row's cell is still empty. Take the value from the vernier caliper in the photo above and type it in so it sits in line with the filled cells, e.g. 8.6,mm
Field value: 3.2,mm
